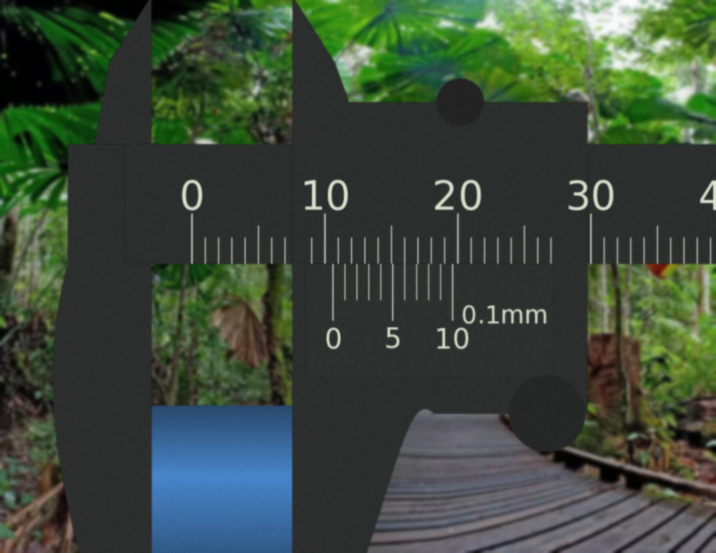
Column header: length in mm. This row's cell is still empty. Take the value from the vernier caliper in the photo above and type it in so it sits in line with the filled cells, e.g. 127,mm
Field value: 10.6,mm
